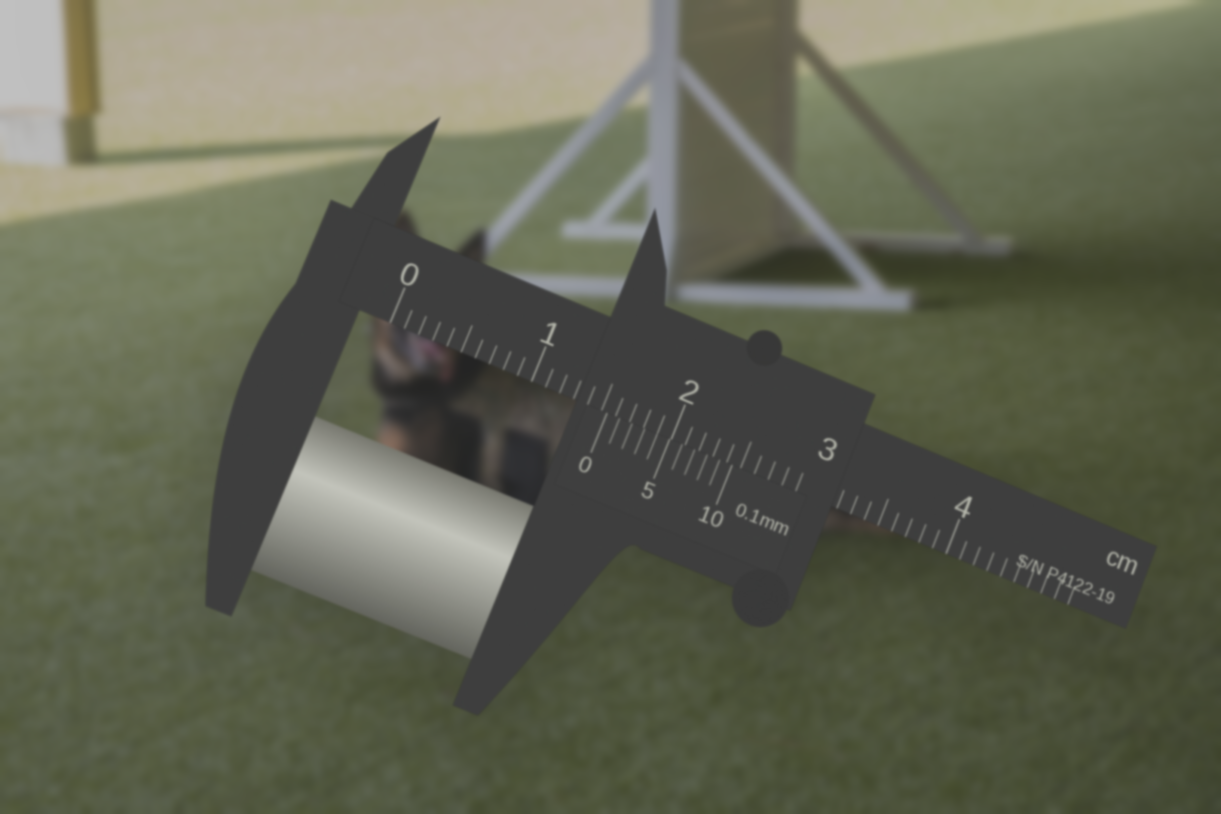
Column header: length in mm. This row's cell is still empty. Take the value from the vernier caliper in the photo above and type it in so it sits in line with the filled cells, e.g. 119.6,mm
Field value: 15.4,mm
